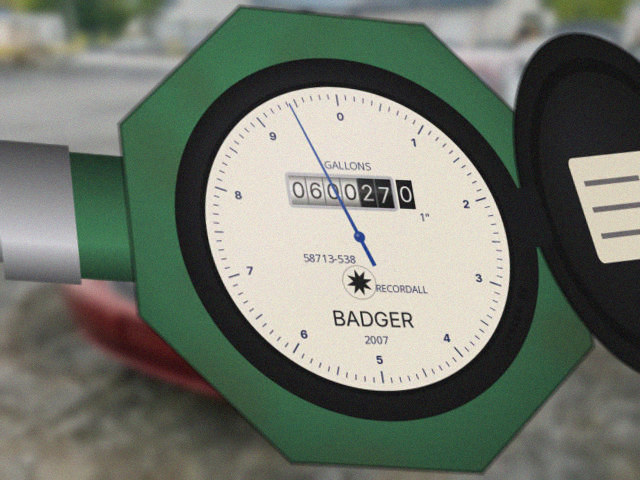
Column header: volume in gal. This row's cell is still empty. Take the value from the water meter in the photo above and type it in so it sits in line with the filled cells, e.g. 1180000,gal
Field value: 600269.4,gal
